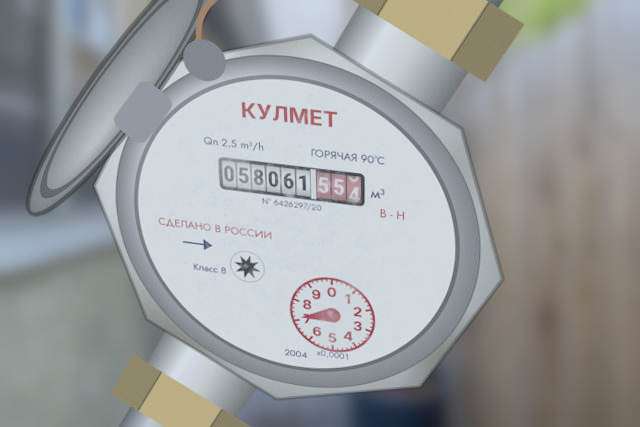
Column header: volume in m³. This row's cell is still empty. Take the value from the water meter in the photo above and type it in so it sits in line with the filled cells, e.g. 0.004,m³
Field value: 58061.5537,m³
